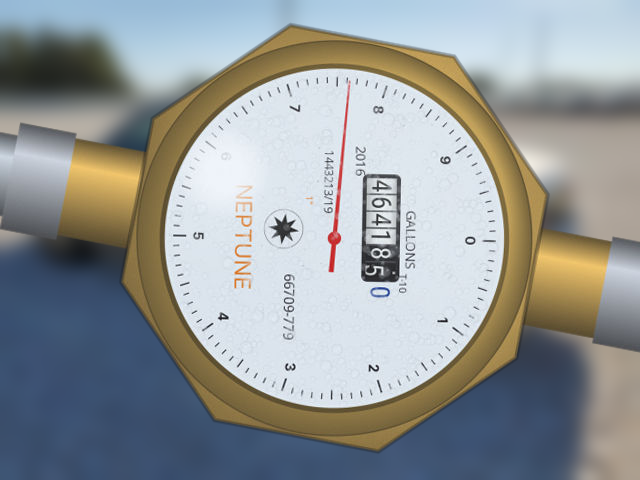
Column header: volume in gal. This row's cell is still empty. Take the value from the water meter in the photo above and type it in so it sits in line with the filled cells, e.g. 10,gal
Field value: 4641847.6,gal
